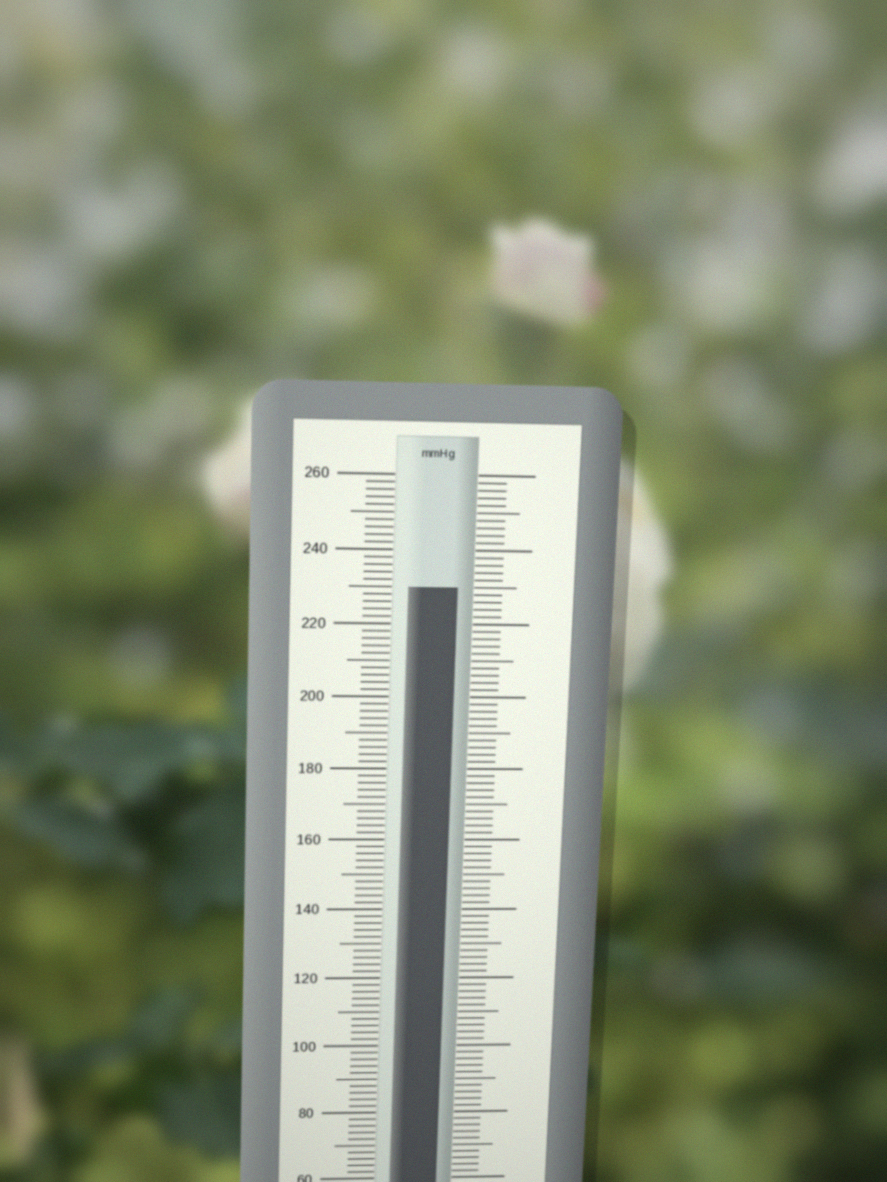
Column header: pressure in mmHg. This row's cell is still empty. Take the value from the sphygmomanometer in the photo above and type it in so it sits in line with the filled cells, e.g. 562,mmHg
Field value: 230,mmHg
